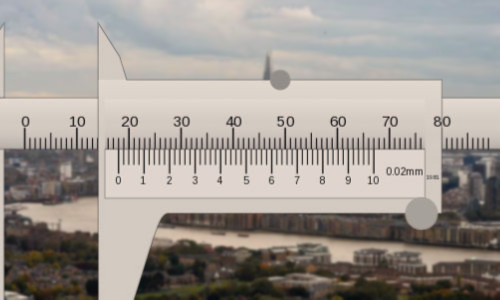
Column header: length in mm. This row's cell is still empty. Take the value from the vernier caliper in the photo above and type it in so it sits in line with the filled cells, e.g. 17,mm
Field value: 18.0,mm
